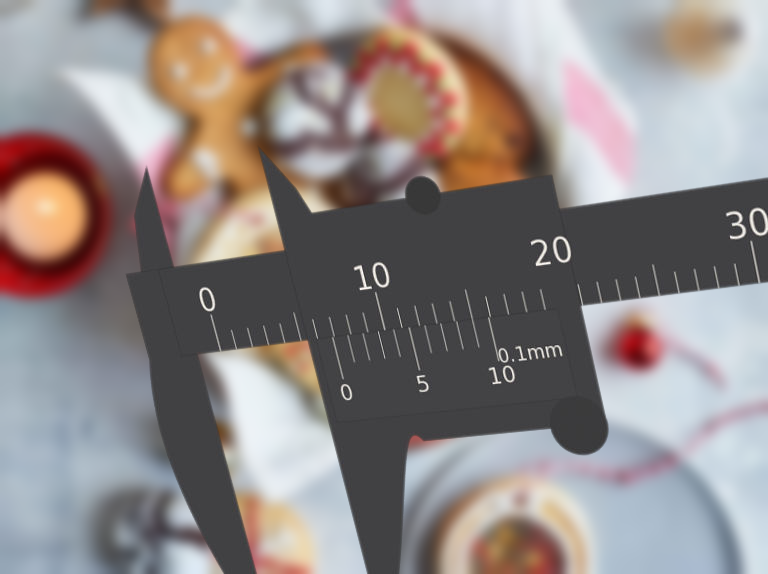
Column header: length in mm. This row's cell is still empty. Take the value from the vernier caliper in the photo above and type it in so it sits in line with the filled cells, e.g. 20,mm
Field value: 6.9,mm
